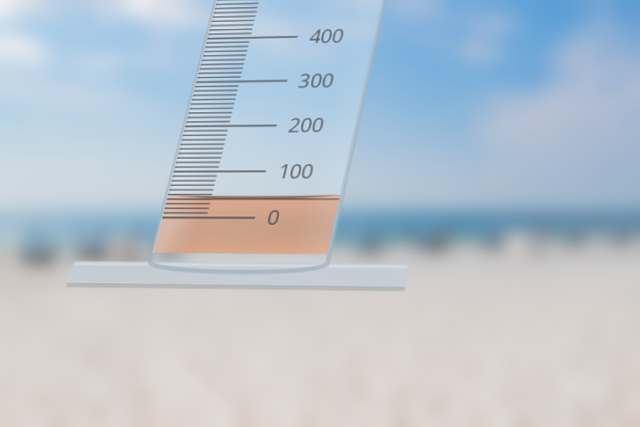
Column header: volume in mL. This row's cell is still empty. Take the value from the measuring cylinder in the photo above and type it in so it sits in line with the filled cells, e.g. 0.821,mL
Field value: 40,mL
